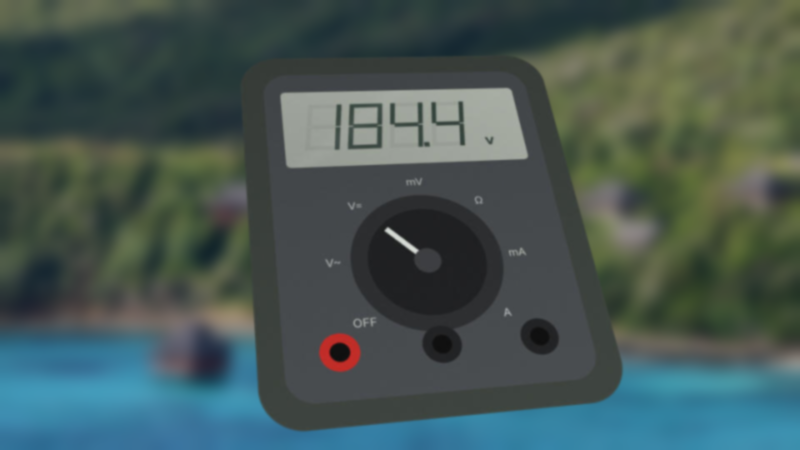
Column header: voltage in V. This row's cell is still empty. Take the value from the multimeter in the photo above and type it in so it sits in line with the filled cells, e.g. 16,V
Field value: 184.4,V
